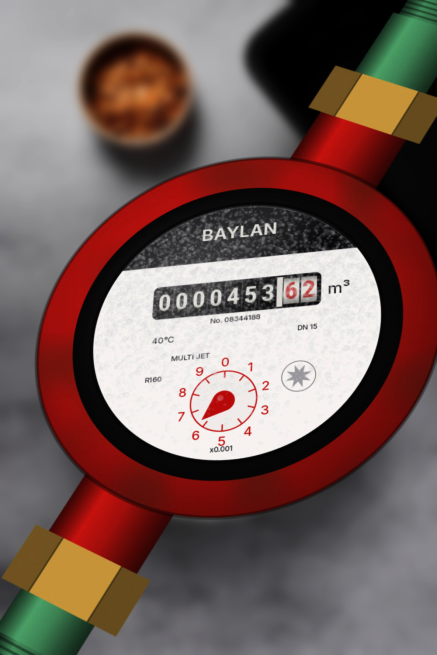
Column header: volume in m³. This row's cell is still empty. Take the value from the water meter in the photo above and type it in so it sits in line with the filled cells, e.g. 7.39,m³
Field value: 453.626,m³
